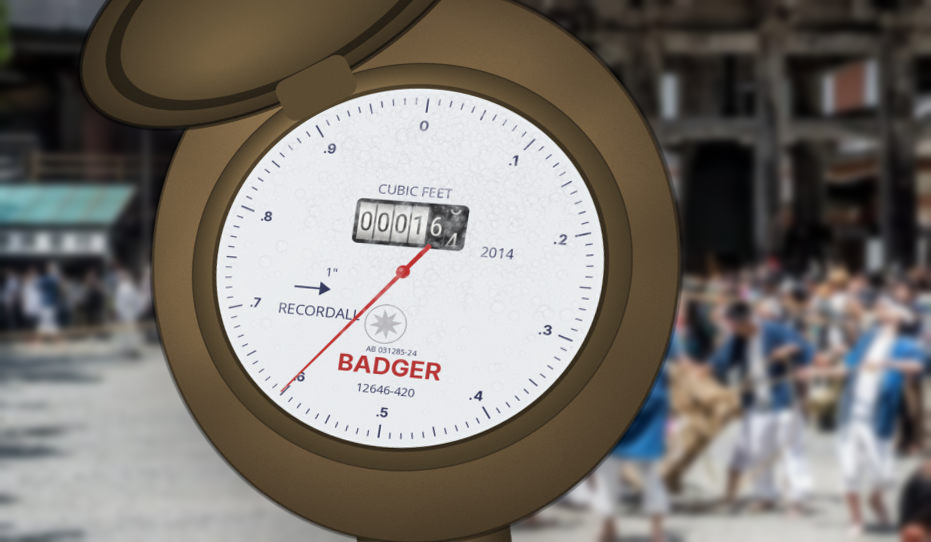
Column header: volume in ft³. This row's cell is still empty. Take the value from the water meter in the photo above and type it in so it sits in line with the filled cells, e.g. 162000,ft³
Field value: 163.60,ft³
